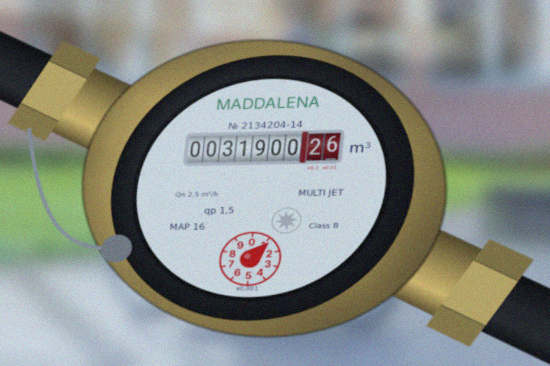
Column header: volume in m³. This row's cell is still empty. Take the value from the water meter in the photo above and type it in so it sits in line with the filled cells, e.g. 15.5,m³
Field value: 31900.261,m³
